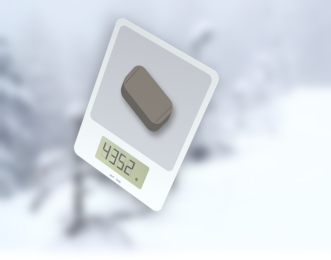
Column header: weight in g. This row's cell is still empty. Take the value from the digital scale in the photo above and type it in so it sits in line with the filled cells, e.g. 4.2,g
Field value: 4352,g
